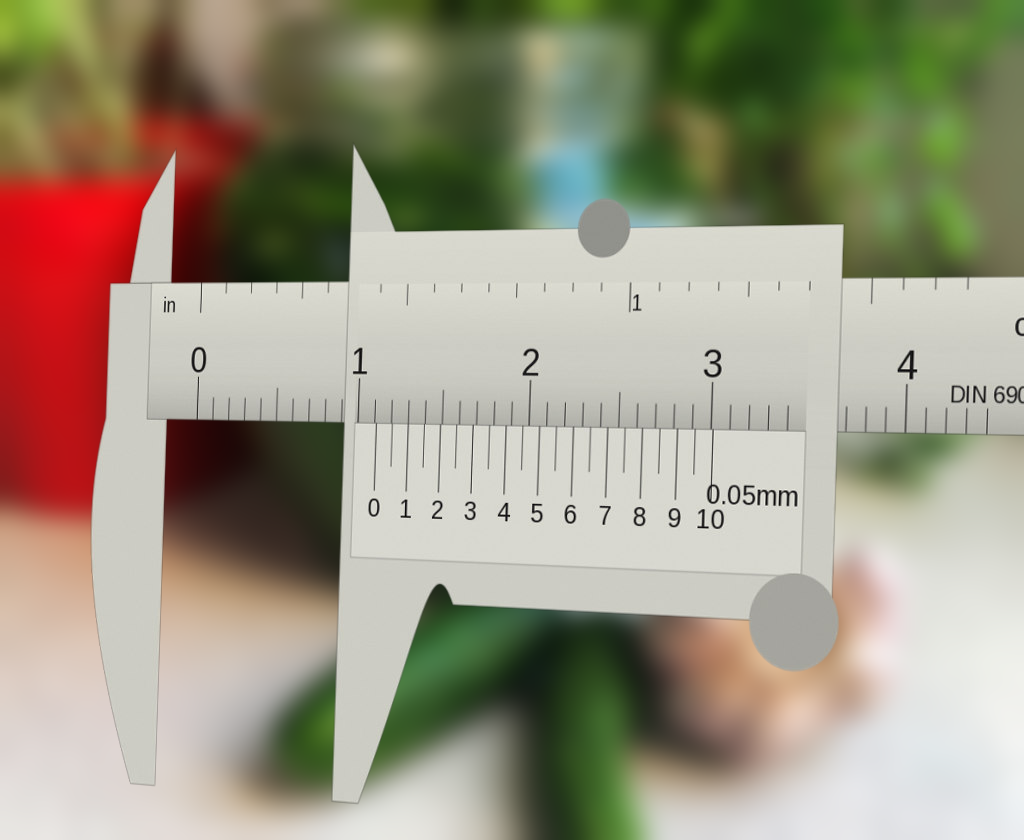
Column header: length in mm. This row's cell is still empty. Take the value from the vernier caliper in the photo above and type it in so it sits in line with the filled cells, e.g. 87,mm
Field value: 11.1,mm
